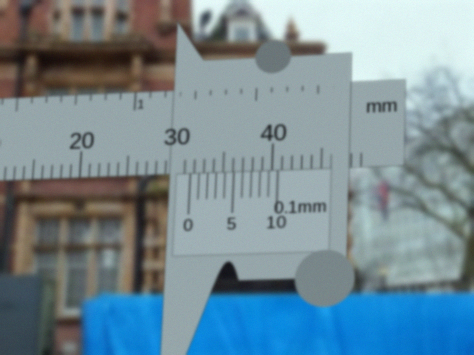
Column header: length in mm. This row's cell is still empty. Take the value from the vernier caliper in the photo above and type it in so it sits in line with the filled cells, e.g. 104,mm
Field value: 31.6,mm
